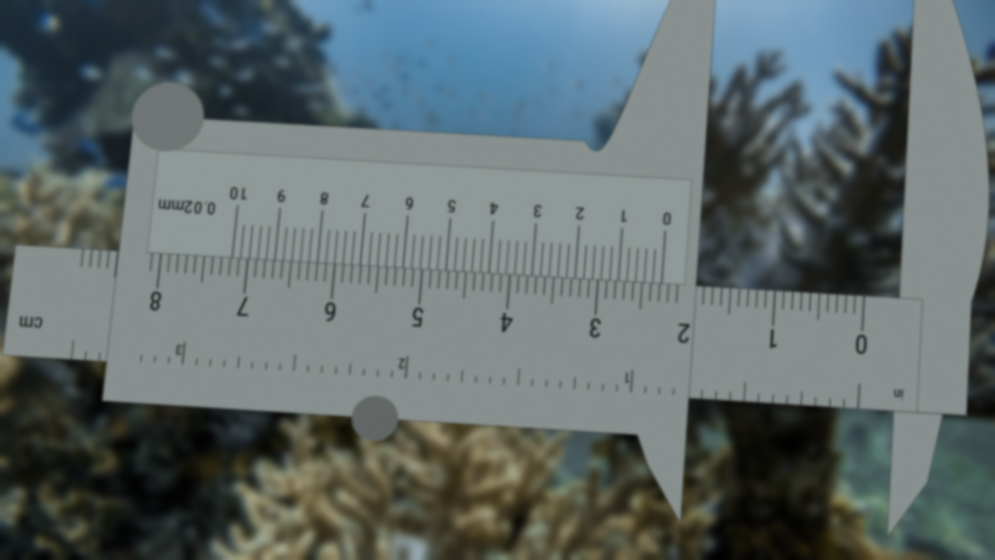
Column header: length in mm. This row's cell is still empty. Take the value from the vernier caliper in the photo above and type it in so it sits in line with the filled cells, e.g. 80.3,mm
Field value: 22.8,mm
